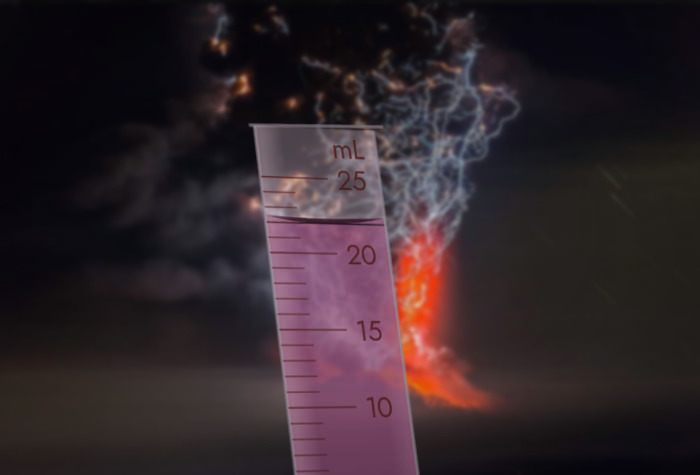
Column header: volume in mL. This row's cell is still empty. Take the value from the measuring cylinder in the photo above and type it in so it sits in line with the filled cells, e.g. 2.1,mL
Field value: 22,mL
